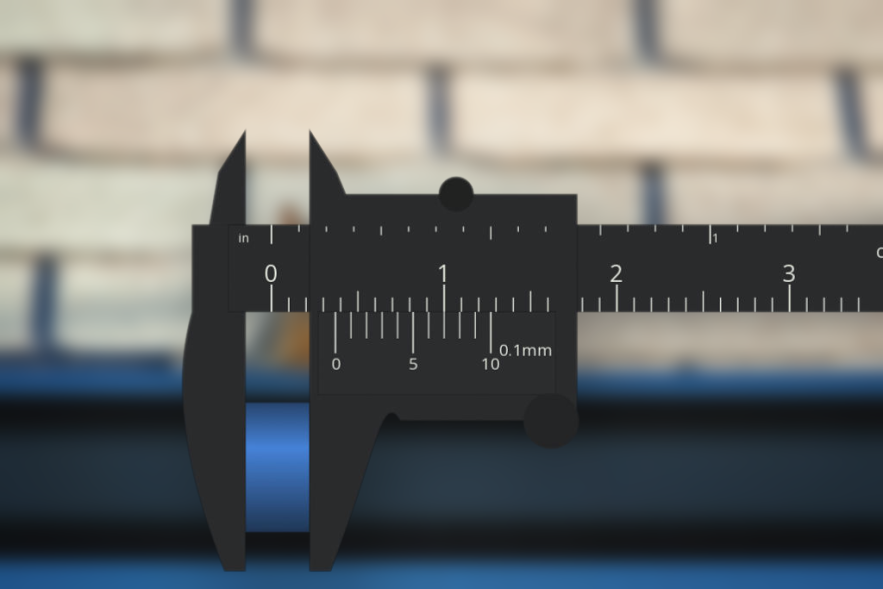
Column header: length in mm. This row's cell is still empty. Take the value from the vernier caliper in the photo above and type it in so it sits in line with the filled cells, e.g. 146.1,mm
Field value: 3.7,mm
